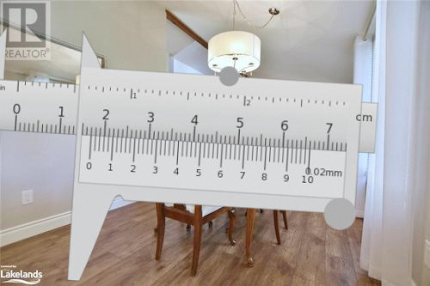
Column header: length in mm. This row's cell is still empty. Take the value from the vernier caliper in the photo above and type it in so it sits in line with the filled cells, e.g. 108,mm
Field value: 17.0,mm
